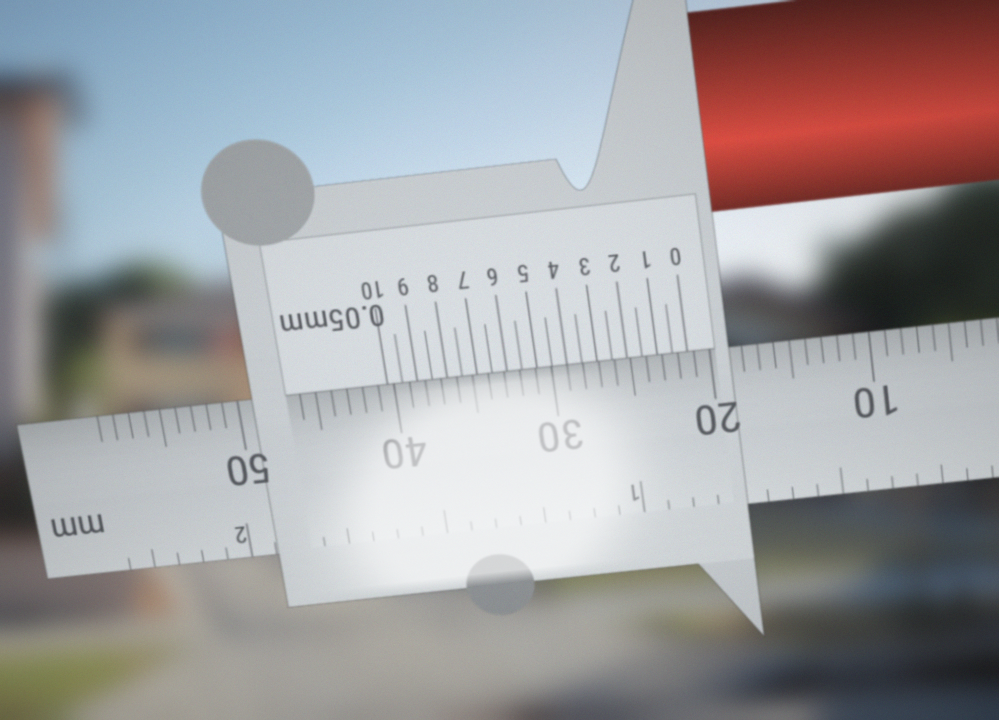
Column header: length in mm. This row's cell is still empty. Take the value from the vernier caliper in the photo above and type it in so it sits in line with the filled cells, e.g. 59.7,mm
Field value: 21.4,mm
